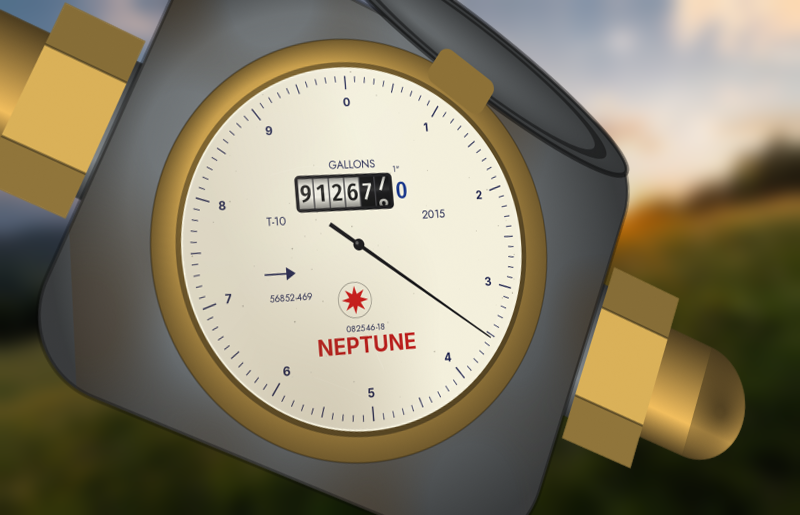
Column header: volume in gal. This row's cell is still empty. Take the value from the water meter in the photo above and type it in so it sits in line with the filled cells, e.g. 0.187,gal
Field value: 9126773.5,gal
